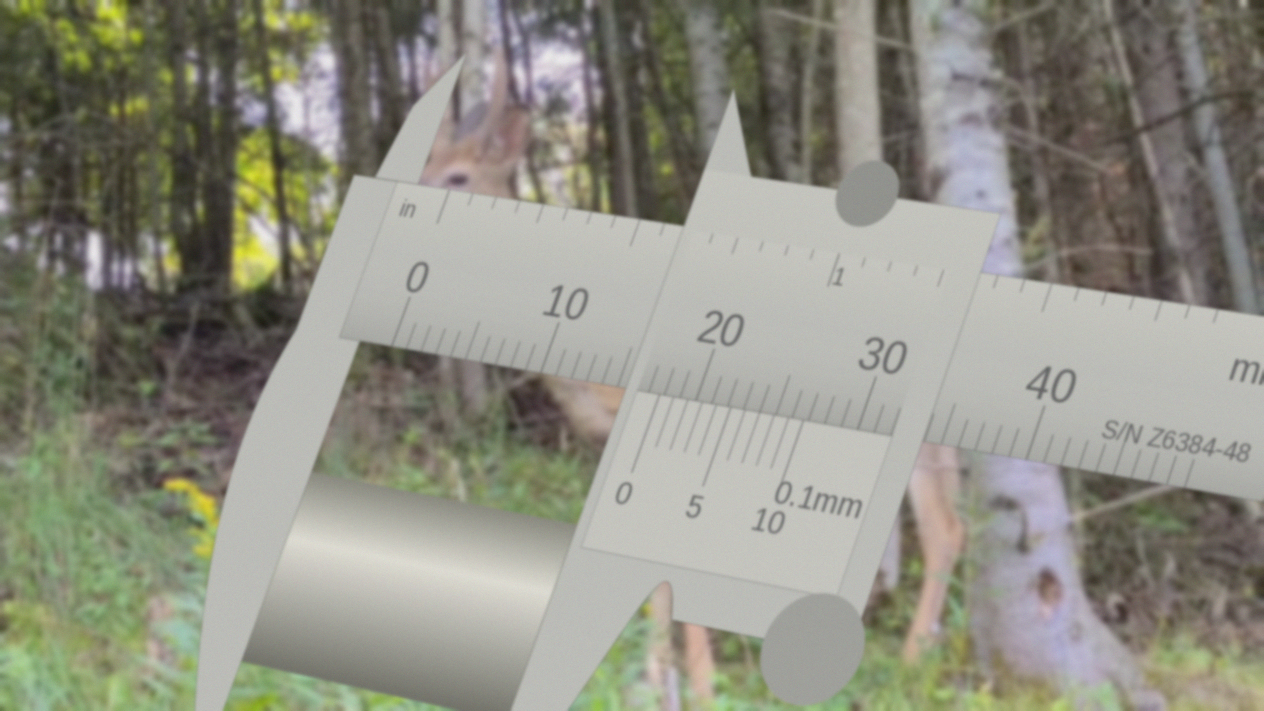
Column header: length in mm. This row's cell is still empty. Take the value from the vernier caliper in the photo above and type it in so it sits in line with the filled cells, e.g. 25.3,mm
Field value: 17.7,mm
